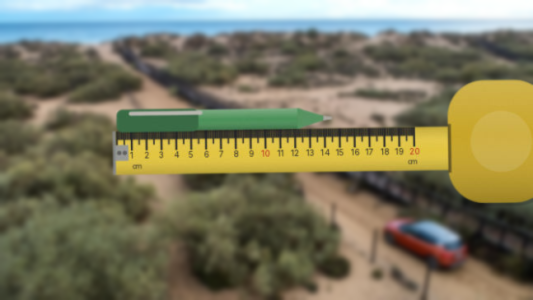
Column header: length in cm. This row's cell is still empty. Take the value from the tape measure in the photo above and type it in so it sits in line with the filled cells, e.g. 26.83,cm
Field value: 14.5,cm
